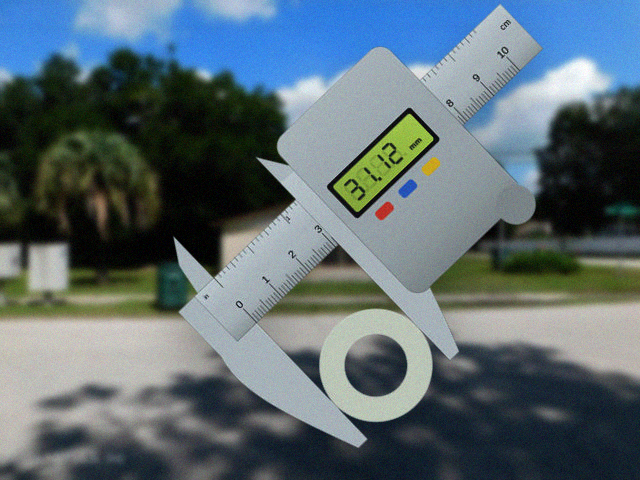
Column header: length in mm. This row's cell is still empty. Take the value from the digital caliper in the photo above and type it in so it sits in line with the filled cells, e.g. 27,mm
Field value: 31.12,mm
